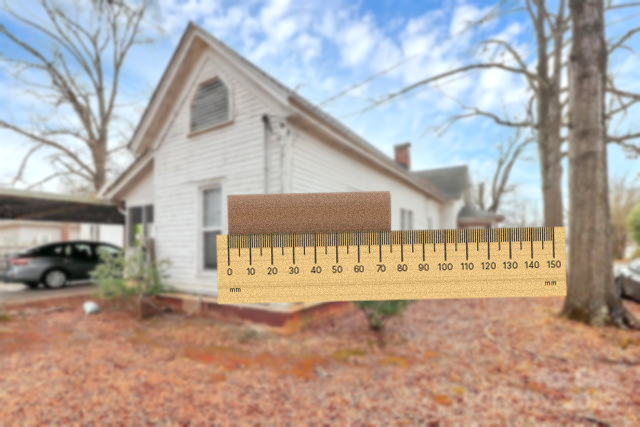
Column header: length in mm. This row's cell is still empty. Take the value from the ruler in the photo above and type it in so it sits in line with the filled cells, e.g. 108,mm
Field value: 75,mm
